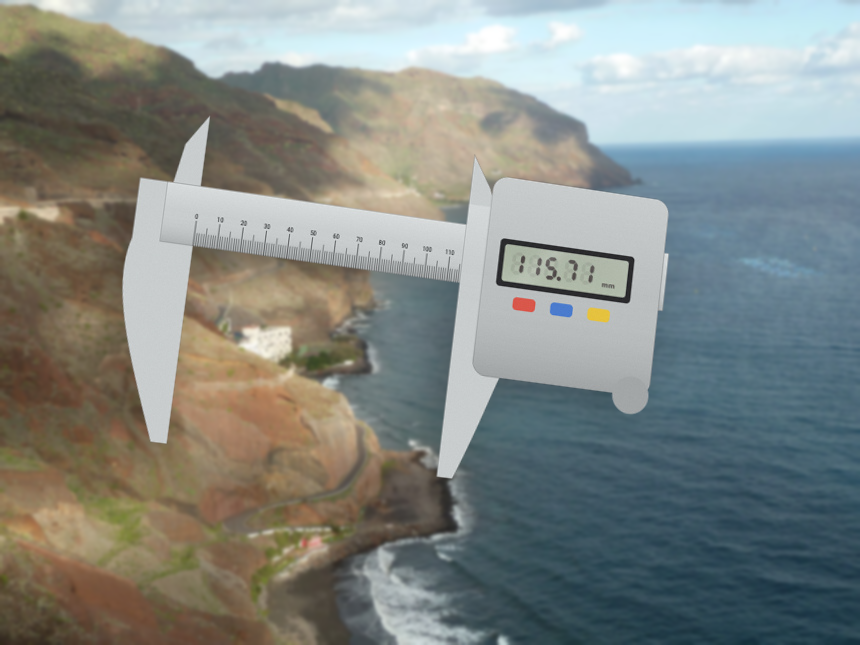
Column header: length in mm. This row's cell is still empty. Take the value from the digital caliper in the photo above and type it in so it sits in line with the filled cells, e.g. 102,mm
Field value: 115.71,mm
